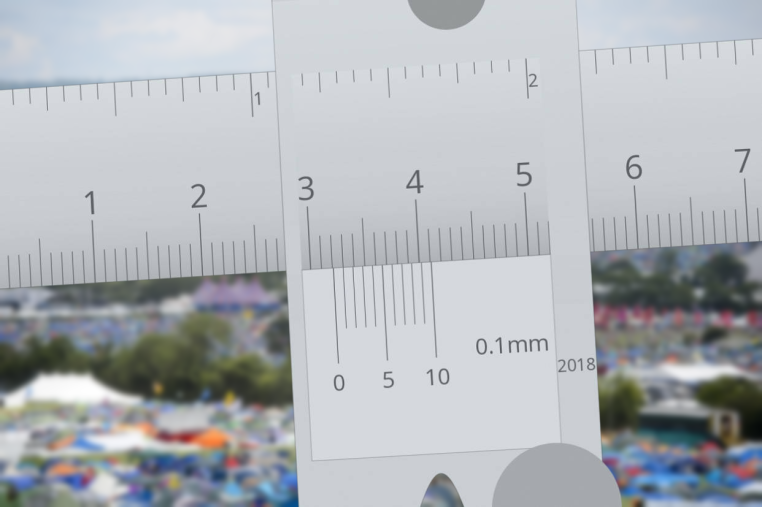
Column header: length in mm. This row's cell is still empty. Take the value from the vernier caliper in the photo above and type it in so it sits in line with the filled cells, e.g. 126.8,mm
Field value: 32.1,mm
